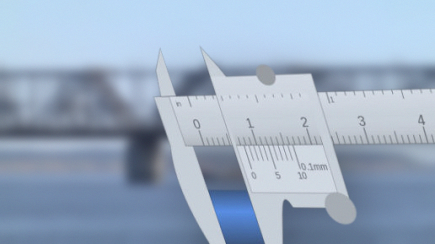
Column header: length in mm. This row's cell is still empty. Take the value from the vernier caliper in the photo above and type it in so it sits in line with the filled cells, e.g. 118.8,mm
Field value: 7.6,mm
